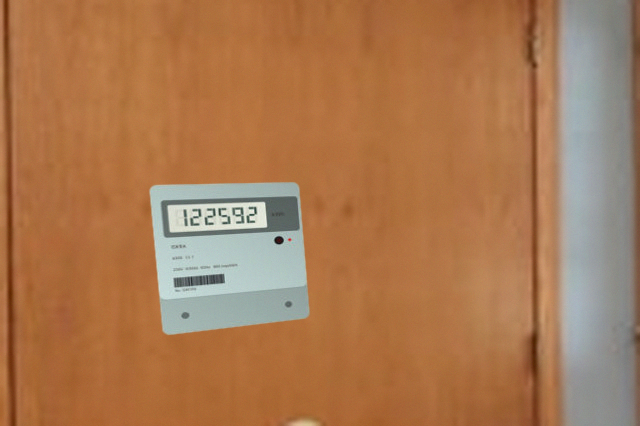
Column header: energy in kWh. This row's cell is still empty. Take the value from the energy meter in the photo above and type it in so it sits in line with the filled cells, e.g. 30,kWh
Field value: 122592,kWh
